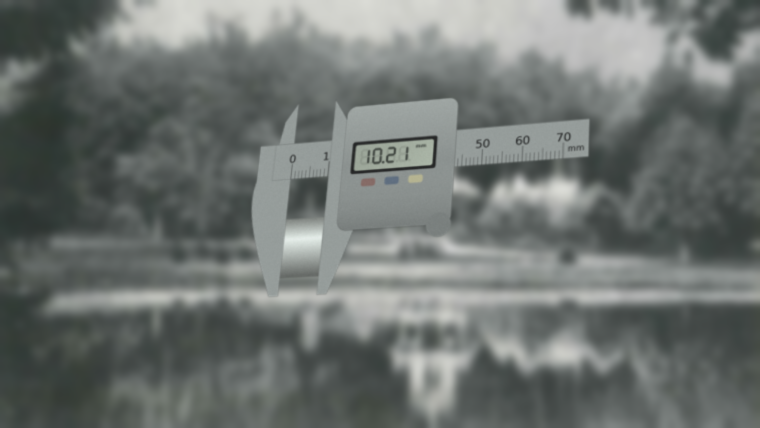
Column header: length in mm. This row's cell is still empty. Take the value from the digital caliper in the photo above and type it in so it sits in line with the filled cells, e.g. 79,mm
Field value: 10.21,mm
